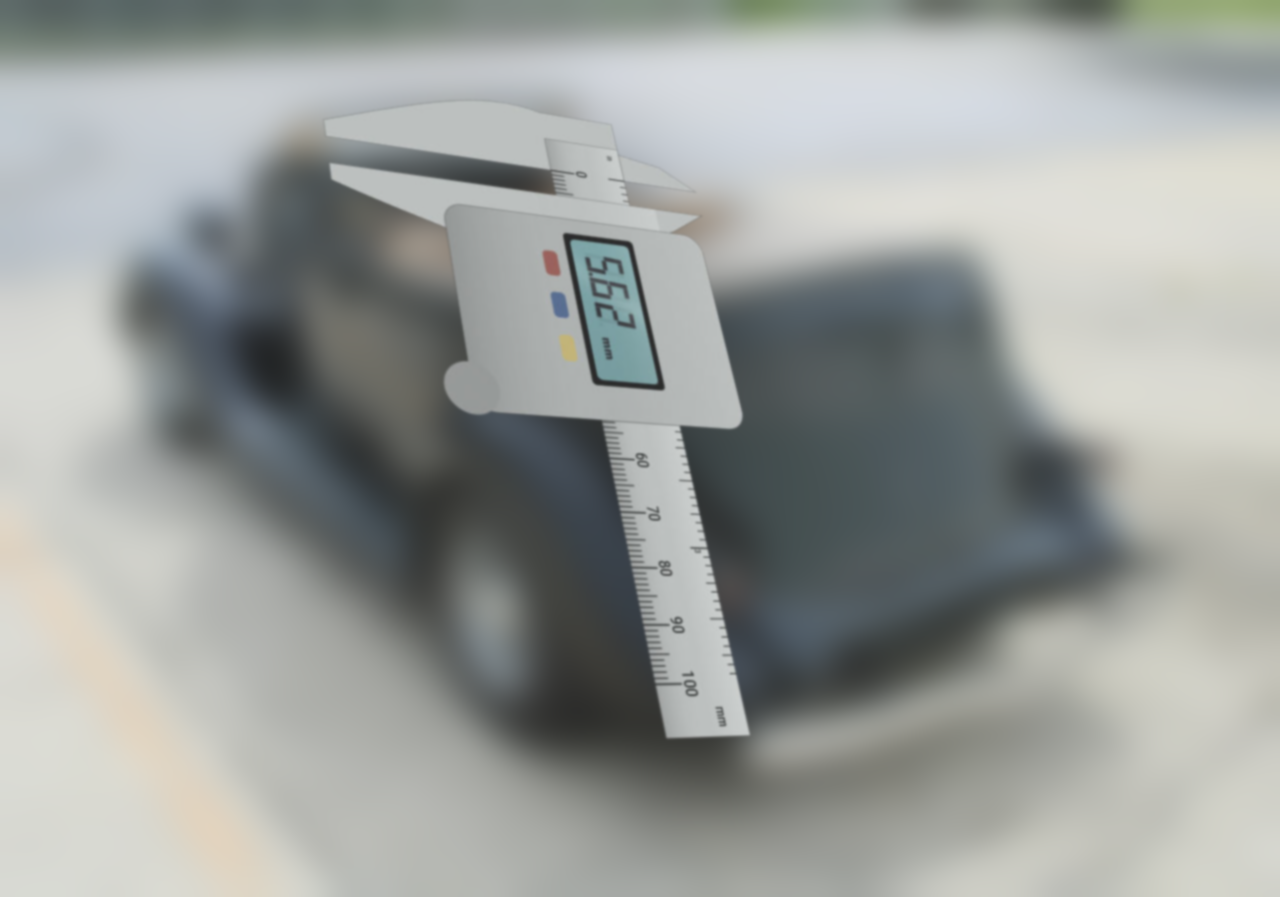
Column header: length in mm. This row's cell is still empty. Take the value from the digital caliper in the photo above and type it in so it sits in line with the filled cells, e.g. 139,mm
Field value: 5.62,mm
